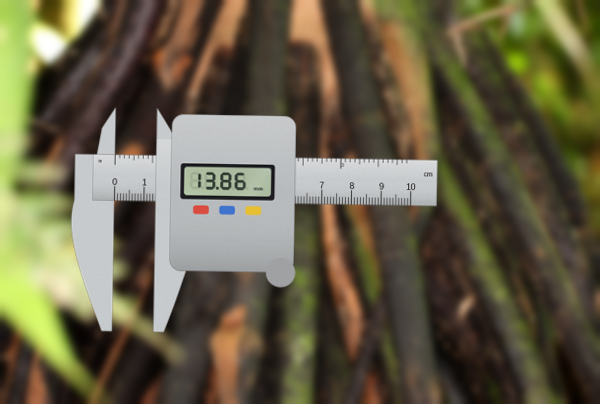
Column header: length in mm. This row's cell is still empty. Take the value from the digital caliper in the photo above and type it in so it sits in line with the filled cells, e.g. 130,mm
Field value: 13.86,mm
